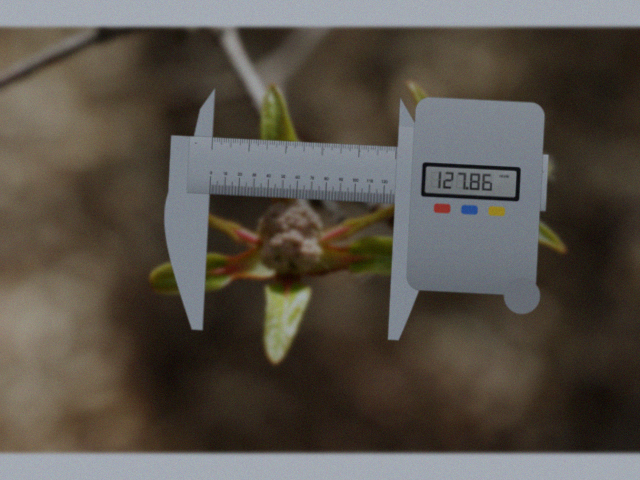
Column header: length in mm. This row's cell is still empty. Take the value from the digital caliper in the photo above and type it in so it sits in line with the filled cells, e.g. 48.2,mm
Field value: 127.86,mm
